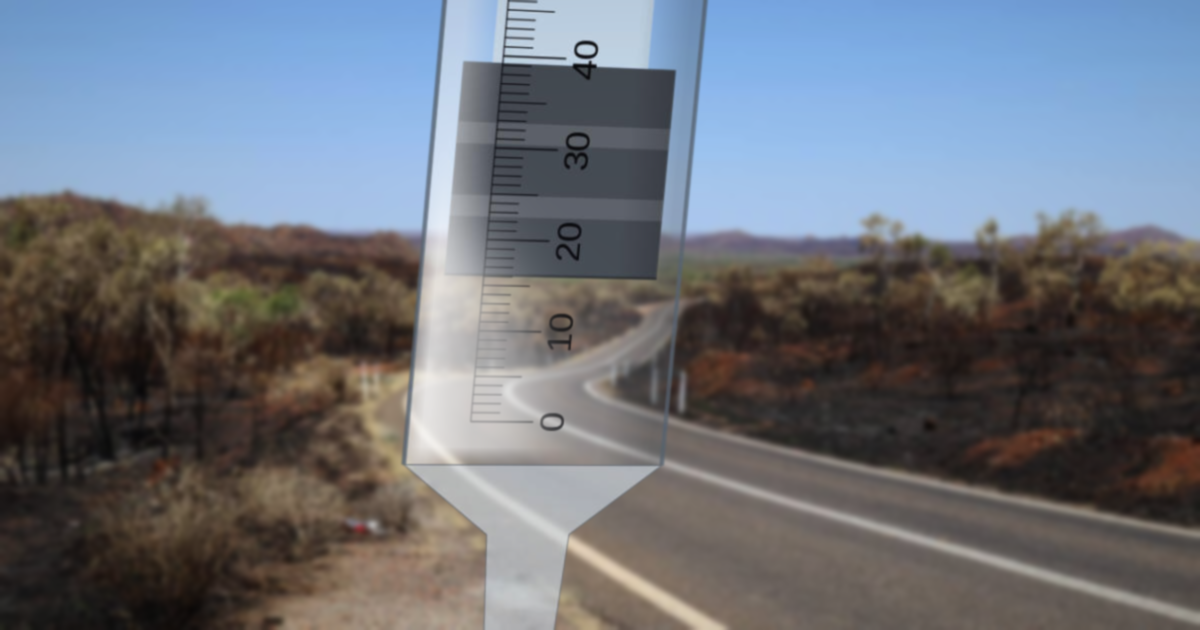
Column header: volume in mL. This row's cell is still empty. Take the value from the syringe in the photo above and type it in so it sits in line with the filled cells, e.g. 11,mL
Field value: 16,mL
